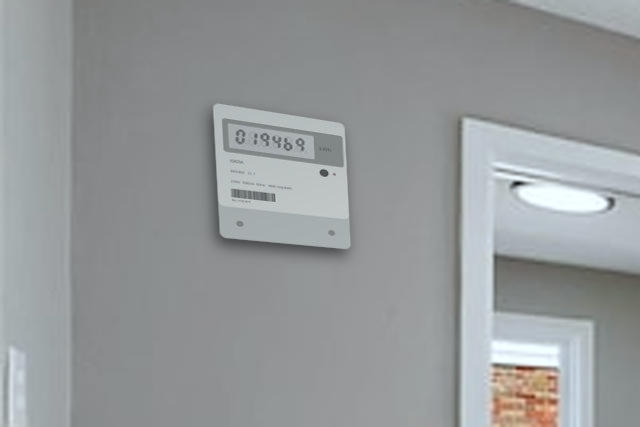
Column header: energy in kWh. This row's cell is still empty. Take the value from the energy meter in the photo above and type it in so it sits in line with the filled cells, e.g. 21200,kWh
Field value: 19469,kWh
